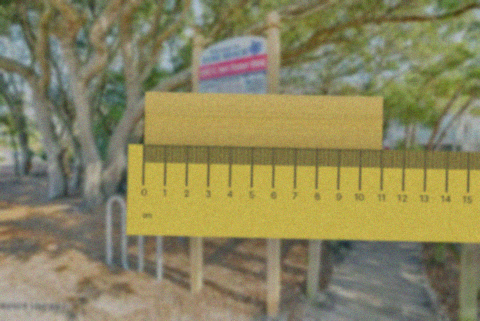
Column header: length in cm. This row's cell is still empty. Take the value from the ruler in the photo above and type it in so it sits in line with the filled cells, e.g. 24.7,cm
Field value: 11,cm
